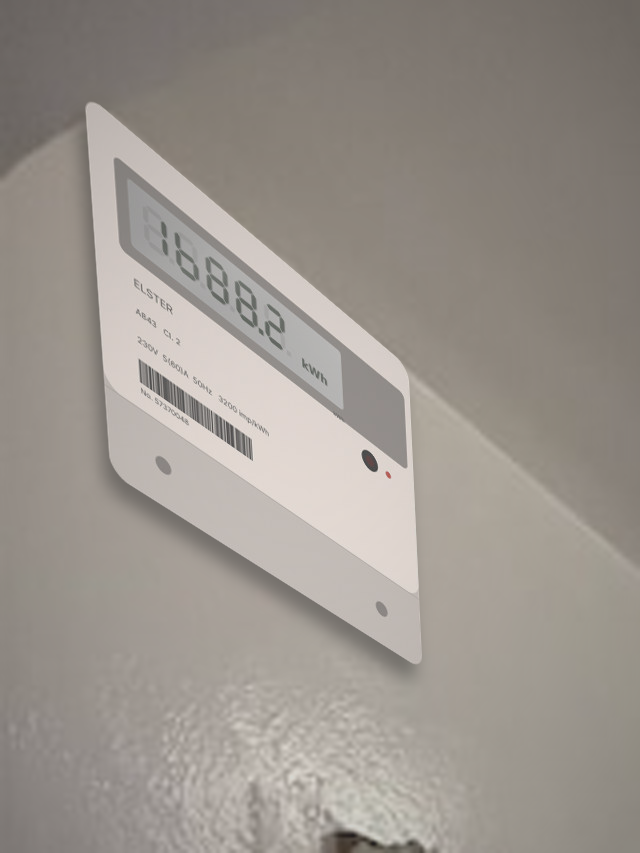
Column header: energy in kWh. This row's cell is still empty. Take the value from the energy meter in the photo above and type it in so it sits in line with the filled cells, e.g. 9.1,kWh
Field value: 1688.2,kWh
